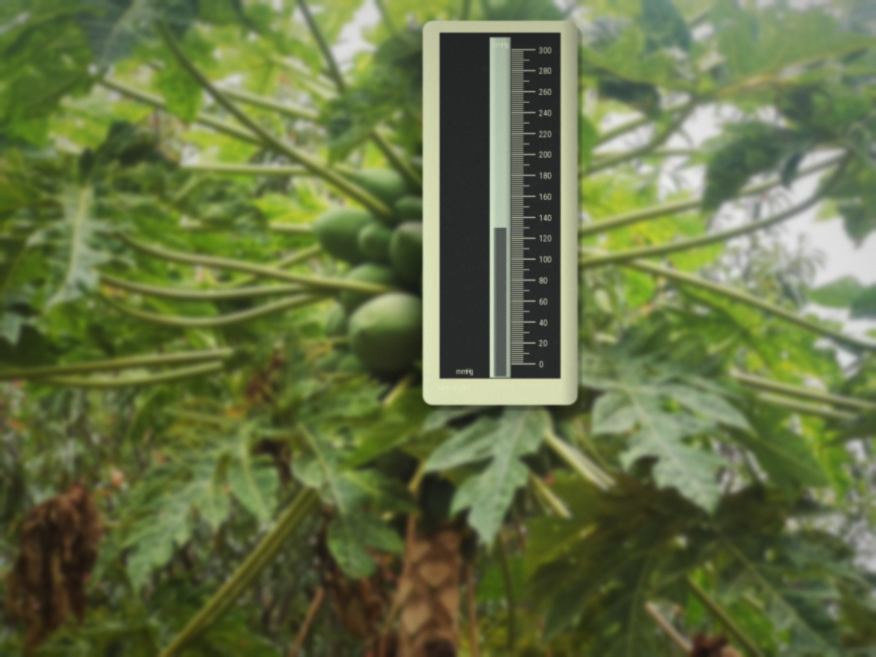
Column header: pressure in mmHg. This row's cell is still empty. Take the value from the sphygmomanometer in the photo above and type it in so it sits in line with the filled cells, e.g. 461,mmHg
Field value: 130,mmHg
